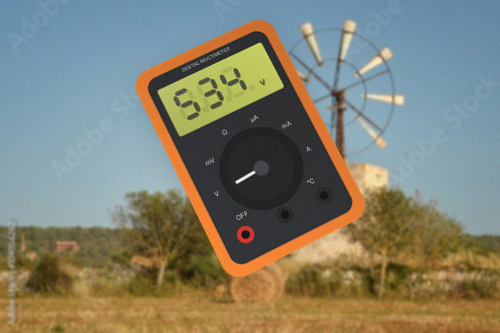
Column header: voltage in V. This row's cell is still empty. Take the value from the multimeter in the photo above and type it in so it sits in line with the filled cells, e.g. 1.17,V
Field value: 534,V
